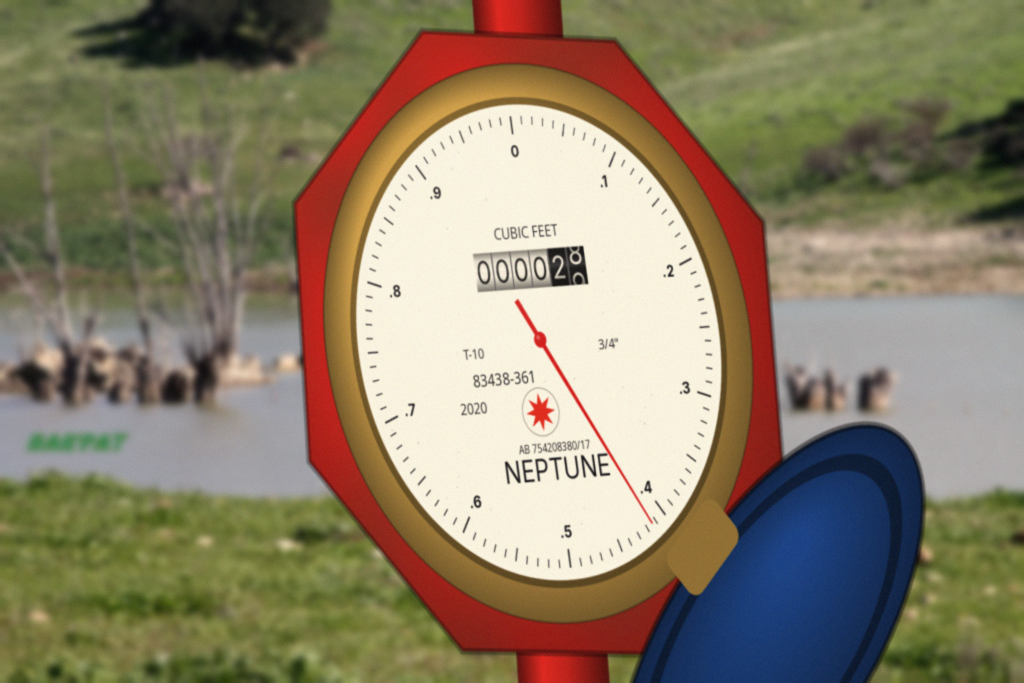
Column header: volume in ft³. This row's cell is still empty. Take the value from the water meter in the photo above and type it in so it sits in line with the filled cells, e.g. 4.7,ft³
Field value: 28.41,ft³
